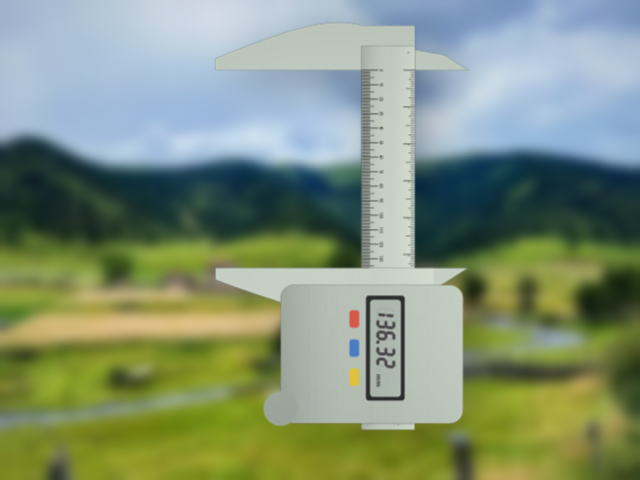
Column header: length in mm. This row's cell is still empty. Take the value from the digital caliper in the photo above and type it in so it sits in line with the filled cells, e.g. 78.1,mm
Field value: 136.32,mm
